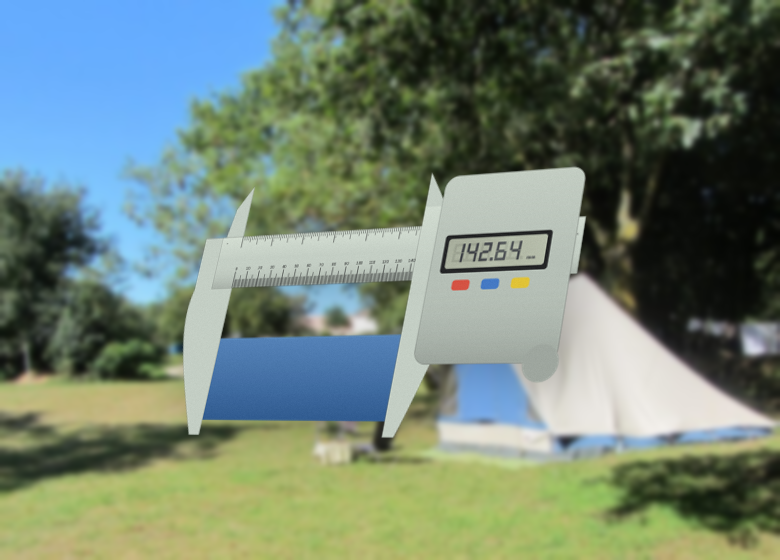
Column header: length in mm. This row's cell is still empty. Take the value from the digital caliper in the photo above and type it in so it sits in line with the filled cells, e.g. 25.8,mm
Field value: 142.64,mm
